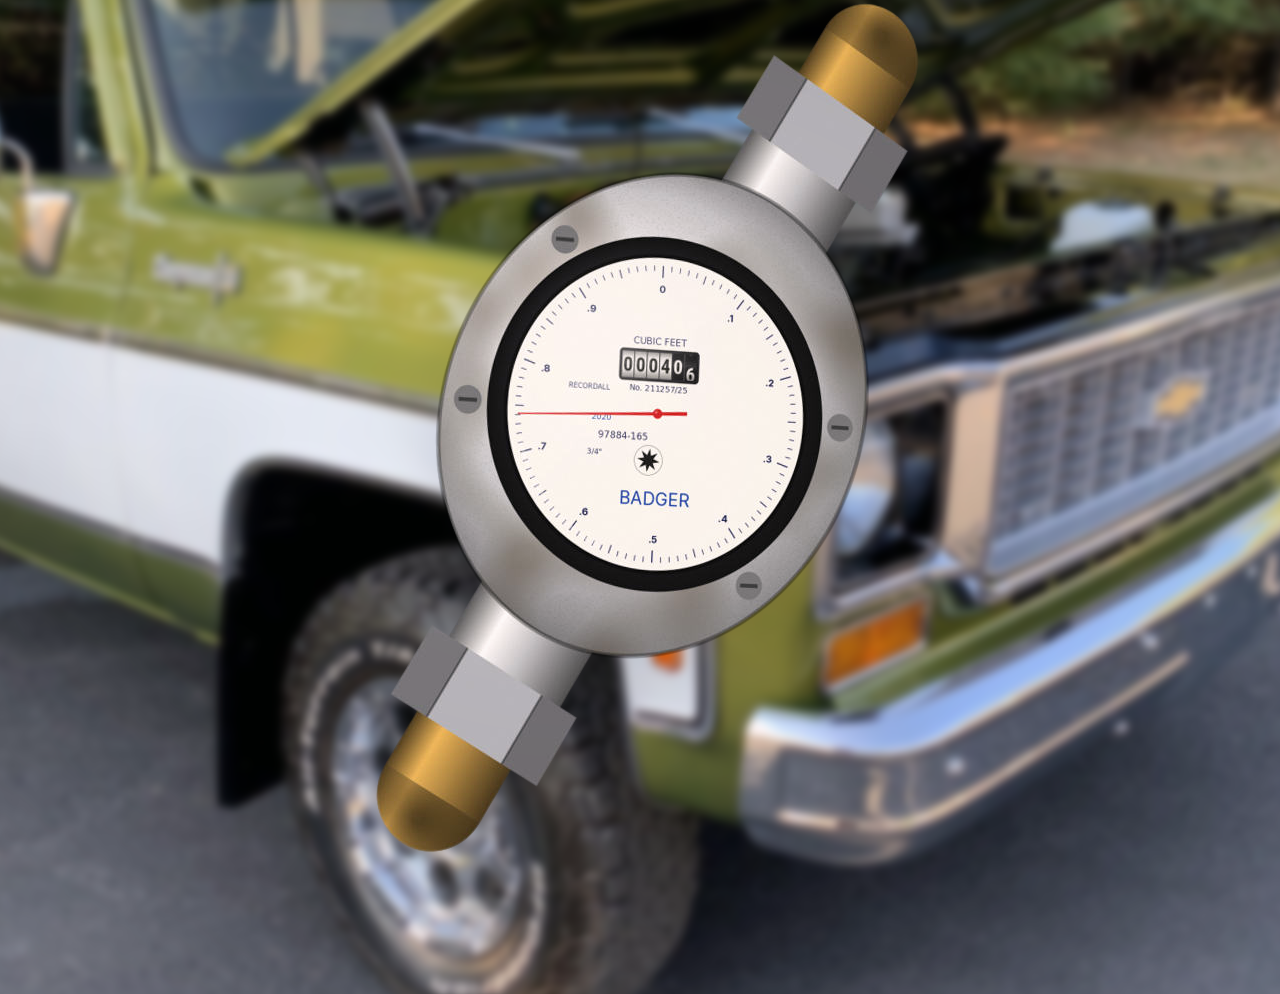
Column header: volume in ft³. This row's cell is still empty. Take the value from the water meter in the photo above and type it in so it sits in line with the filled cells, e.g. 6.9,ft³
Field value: 405.74,ft³
